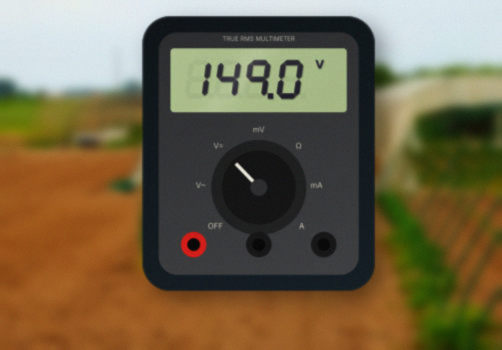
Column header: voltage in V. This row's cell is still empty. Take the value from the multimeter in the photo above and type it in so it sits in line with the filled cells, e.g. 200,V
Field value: 149.0,V
